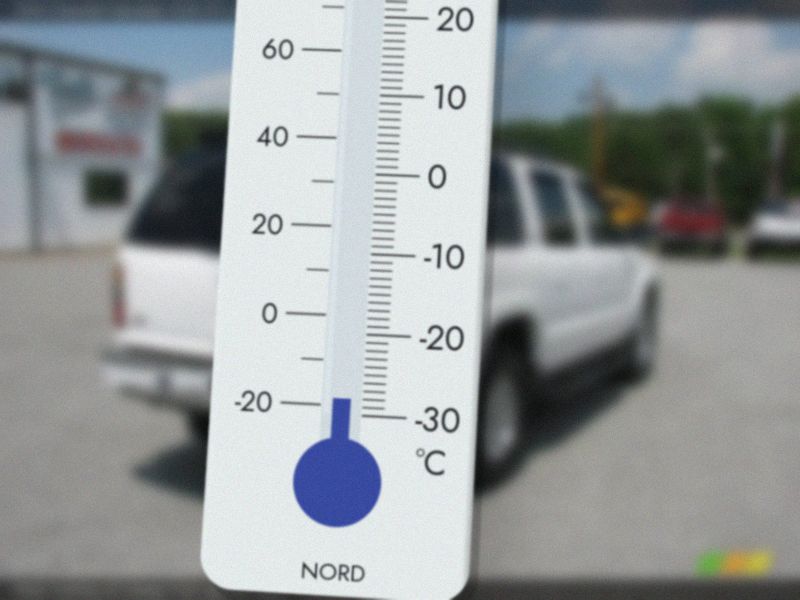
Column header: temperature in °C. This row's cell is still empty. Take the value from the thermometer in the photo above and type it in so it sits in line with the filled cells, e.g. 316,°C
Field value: -28,°C
